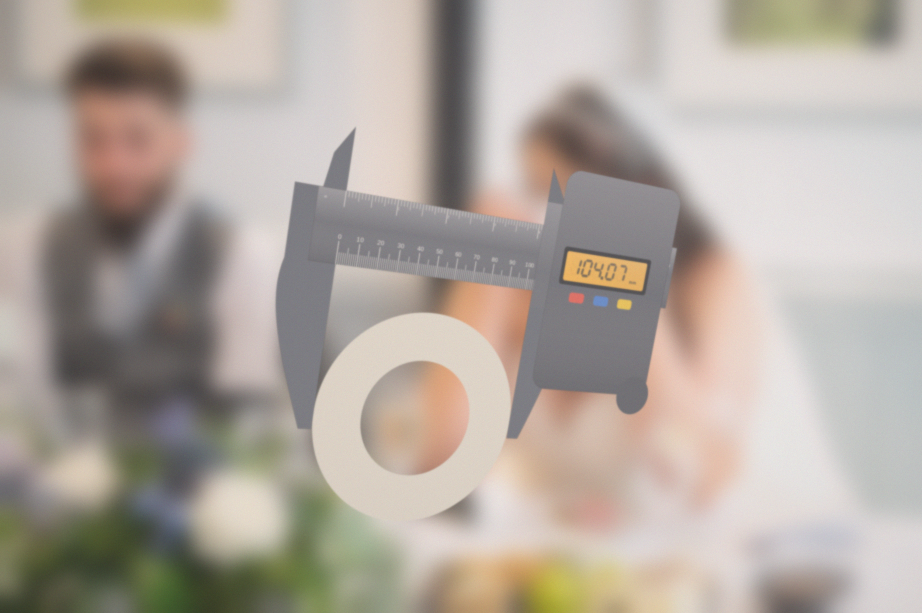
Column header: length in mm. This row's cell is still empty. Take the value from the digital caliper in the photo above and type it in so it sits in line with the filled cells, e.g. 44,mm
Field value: 104.07,mm
